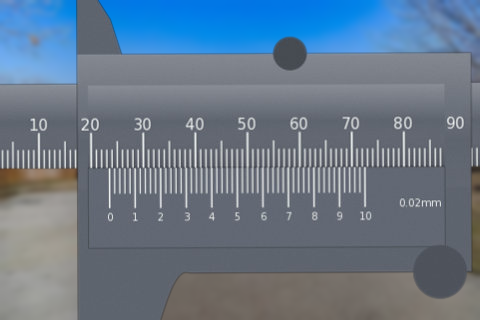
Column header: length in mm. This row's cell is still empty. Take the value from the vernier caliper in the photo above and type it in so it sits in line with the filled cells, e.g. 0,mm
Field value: 23.5,mm
